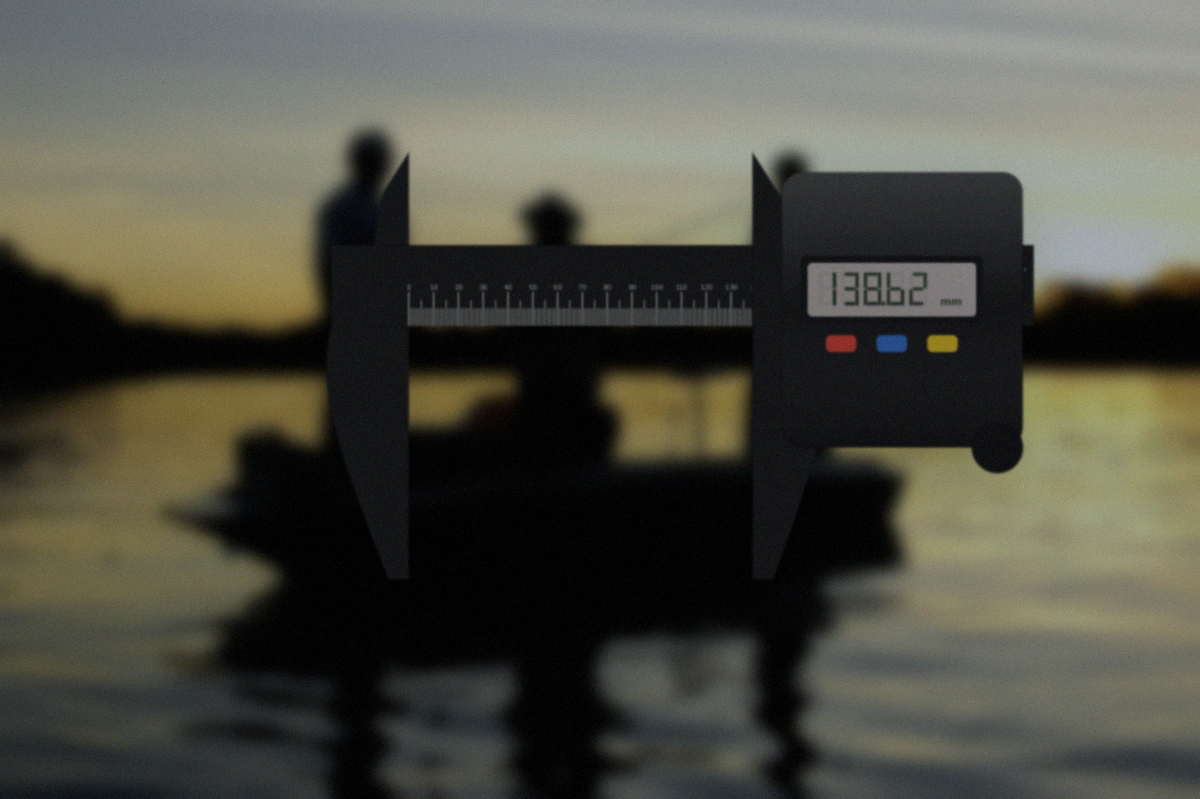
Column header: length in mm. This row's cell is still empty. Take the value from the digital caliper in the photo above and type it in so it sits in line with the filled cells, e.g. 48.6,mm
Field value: 138.62,mm
